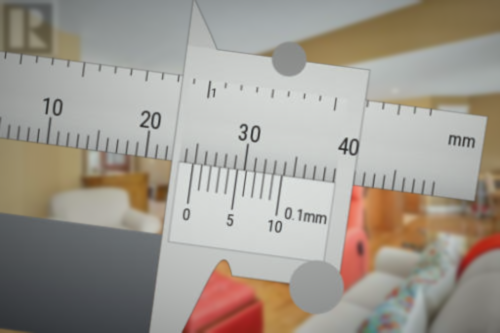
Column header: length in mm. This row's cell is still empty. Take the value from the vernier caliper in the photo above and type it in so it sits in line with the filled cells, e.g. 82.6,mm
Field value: 24.8,mm
